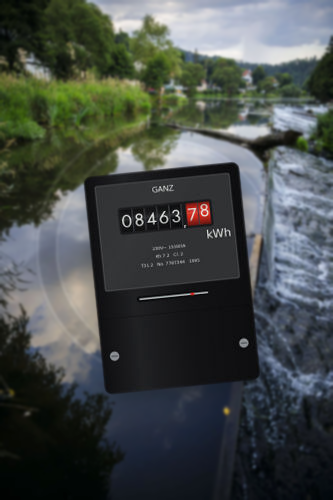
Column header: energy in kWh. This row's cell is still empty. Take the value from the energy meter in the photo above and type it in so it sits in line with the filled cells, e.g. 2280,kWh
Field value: 8463.78,kWh
